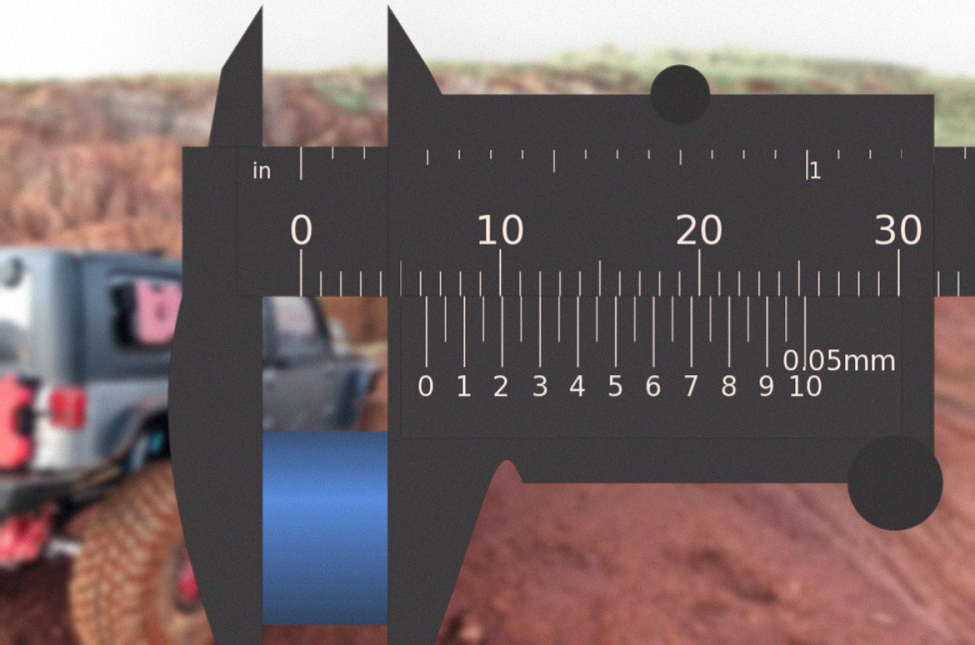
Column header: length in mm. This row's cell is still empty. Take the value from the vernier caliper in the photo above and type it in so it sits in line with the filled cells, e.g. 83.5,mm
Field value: 6.3,mm
